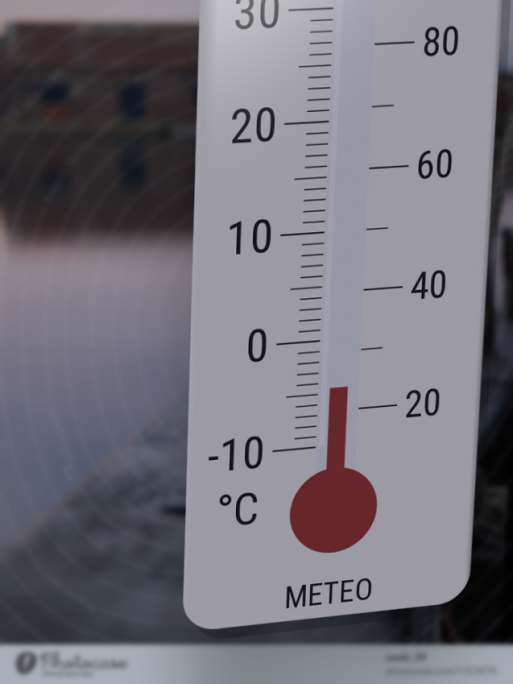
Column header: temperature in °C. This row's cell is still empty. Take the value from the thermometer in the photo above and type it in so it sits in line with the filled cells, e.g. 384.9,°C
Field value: -4.5,°C
